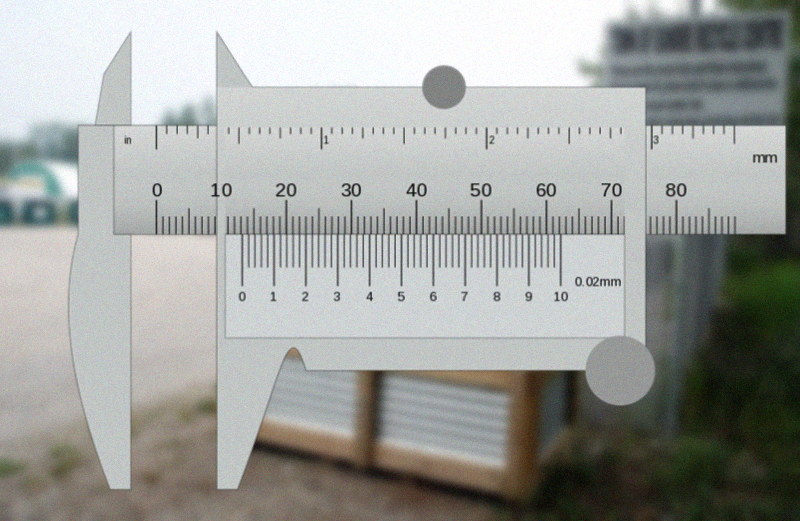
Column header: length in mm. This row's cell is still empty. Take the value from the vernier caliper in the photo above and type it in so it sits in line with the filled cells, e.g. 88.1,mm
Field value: 13.2,mm
